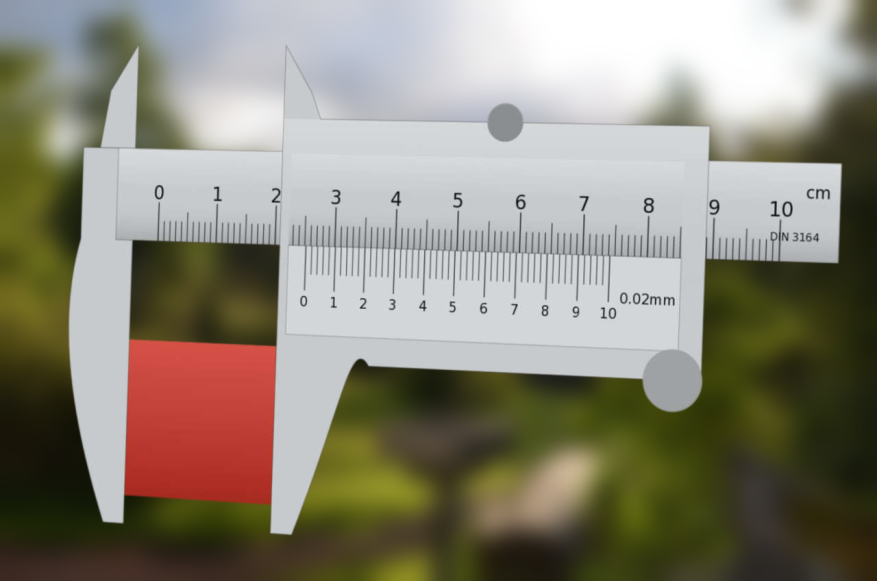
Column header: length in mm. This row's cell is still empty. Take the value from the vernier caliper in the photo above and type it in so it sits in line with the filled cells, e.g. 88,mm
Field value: 25.2,mm
